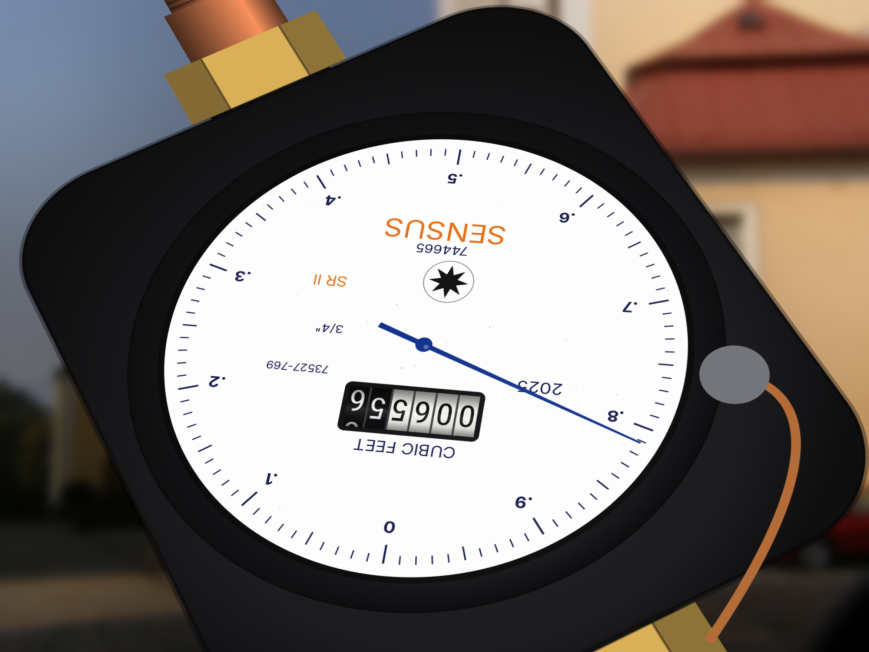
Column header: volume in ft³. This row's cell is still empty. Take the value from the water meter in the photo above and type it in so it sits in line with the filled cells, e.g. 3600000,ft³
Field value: 6555.81,ft³
